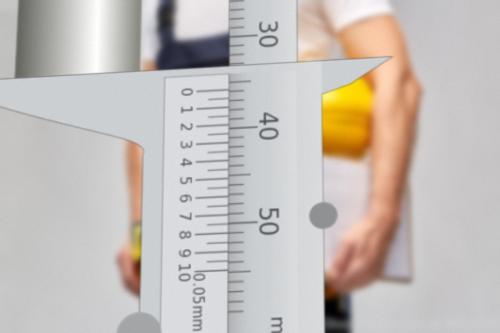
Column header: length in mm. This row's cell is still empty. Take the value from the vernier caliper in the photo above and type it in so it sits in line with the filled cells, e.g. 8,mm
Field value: 35.8,mm
